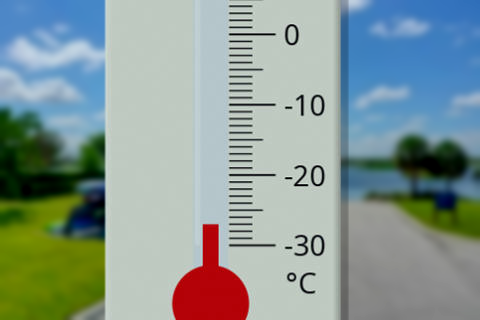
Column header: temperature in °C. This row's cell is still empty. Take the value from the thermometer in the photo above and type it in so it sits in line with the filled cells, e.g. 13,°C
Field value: -27,°C
